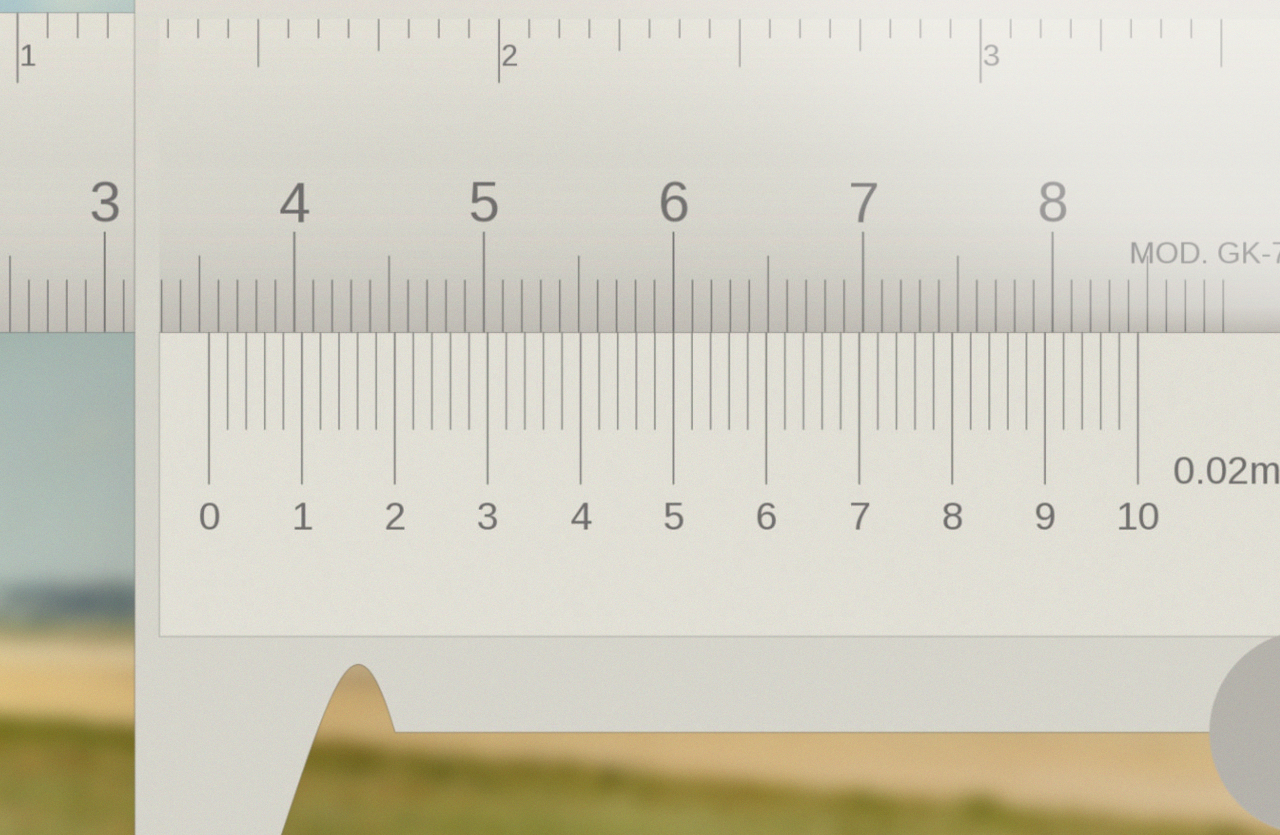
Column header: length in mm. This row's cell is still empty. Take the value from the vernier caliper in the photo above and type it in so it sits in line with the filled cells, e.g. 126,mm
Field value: 35.5,mm
